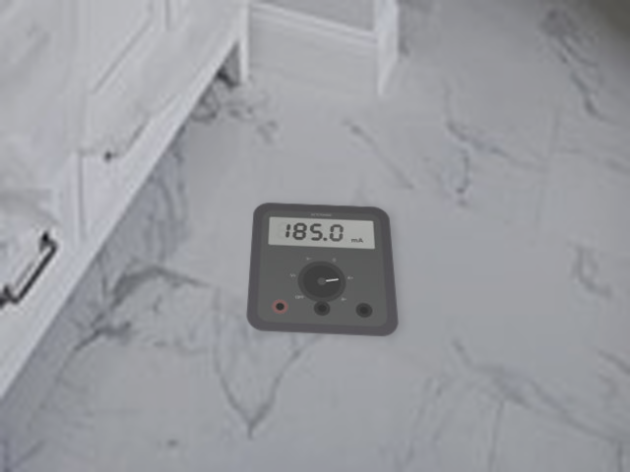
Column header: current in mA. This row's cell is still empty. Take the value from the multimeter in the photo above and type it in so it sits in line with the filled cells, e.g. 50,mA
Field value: 185.0,mA
